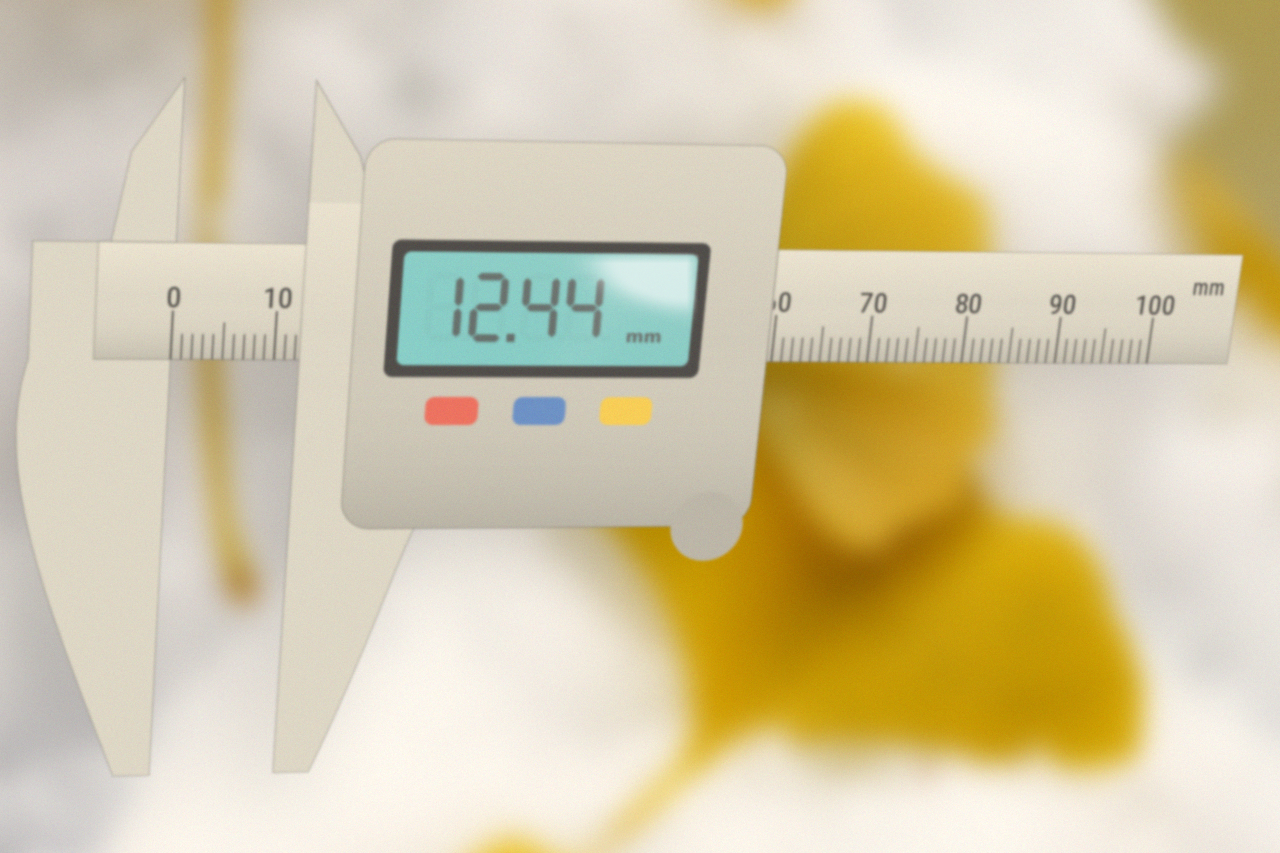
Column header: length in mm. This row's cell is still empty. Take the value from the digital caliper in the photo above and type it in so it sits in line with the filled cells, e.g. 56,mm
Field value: 12.44,mm
